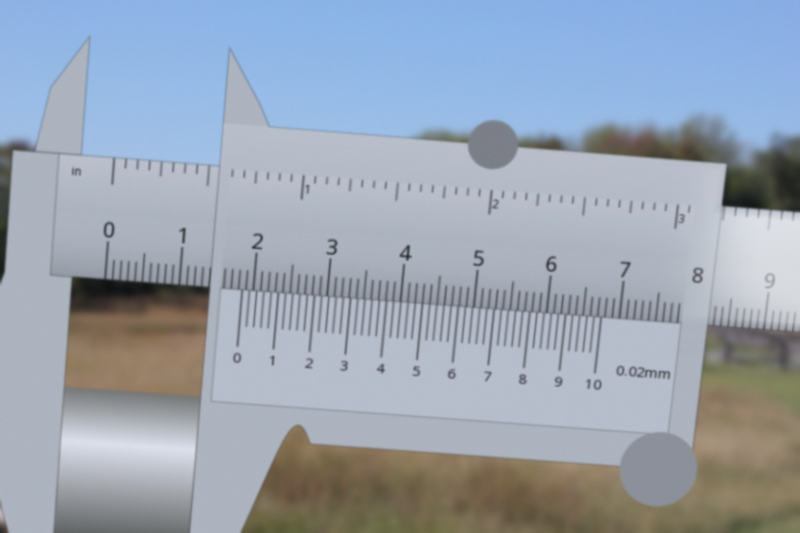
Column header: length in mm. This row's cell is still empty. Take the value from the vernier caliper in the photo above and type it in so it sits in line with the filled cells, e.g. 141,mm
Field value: 18.5,mm
